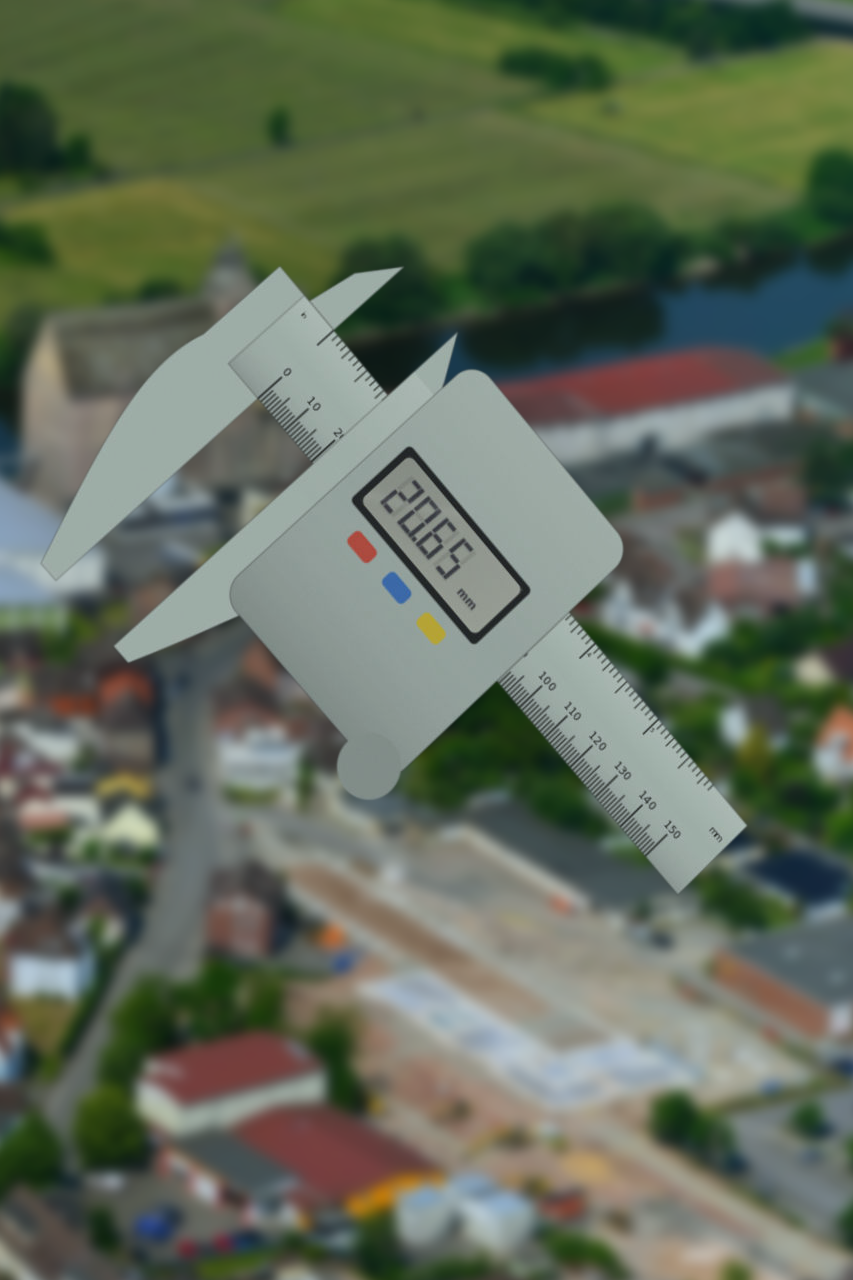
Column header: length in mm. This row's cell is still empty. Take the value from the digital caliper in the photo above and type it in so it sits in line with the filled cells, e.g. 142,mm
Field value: 20.65,mm
